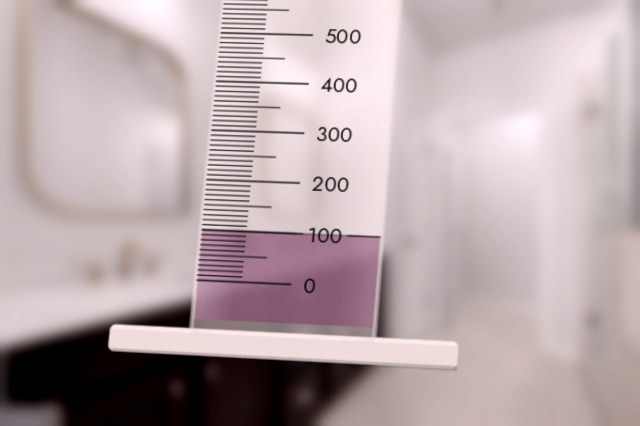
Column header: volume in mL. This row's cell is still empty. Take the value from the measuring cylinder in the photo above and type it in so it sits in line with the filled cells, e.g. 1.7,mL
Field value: 100,mL
